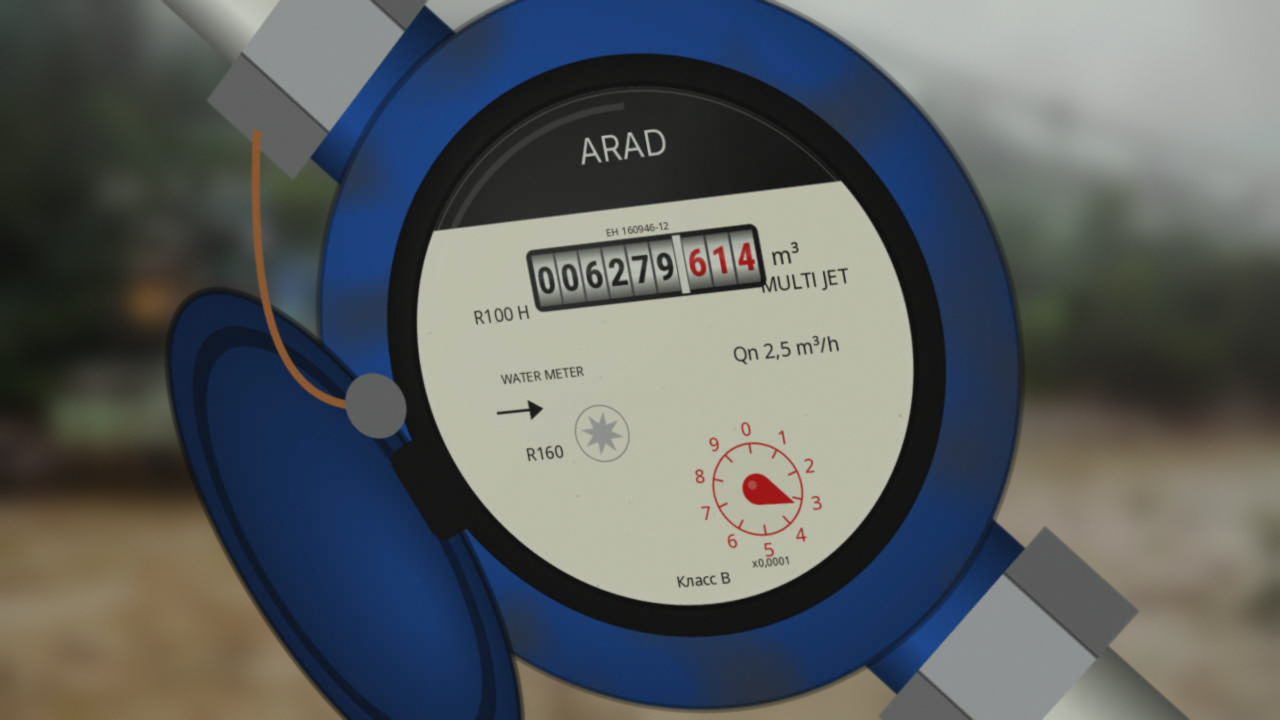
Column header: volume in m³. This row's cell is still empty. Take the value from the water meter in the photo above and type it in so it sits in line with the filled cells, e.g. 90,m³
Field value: 6279.6143,m³
